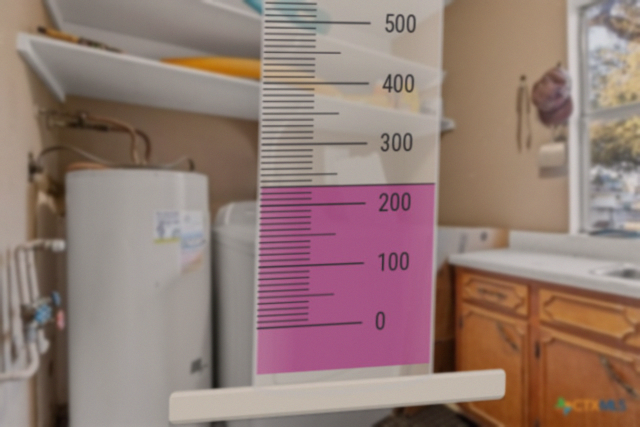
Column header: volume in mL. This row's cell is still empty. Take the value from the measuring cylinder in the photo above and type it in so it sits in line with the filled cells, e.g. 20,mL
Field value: 230,mL
